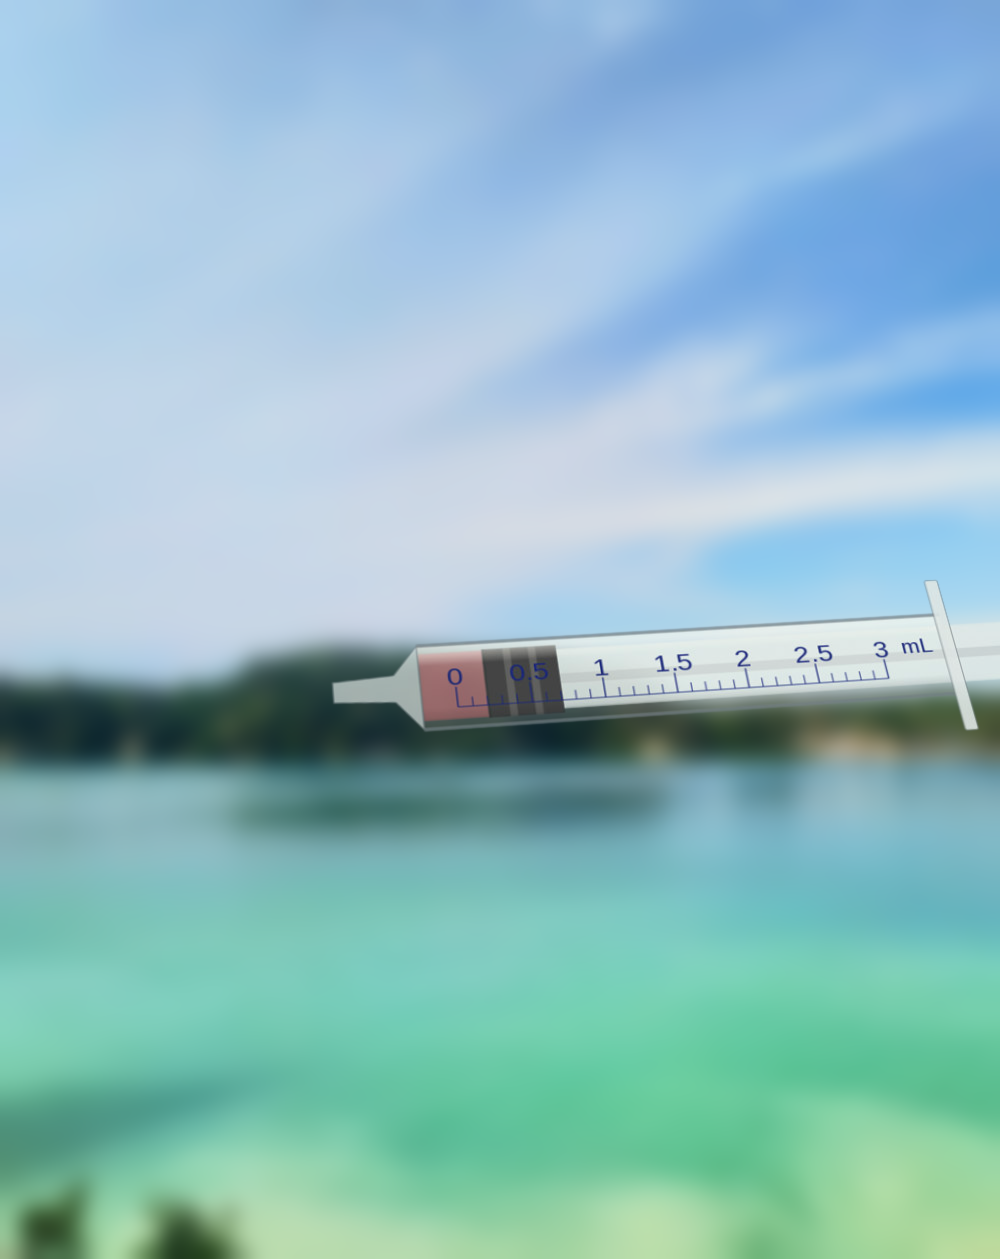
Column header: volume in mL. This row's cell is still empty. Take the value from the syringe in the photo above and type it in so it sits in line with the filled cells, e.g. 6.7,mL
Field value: 0.2,mL
